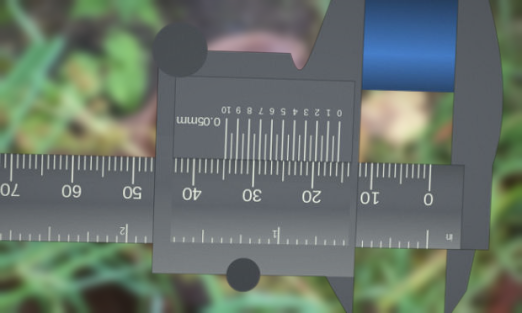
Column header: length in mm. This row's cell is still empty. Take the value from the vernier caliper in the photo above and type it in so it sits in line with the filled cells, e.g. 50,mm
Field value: 15.8,mm
